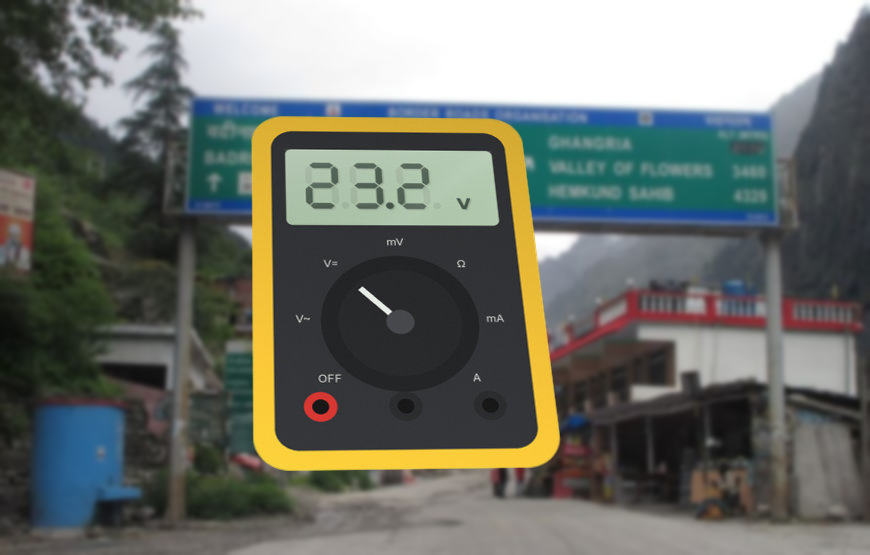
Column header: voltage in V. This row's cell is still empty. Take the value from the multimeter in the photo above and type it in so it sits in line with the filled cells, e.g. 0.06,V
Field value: 23.2,V
